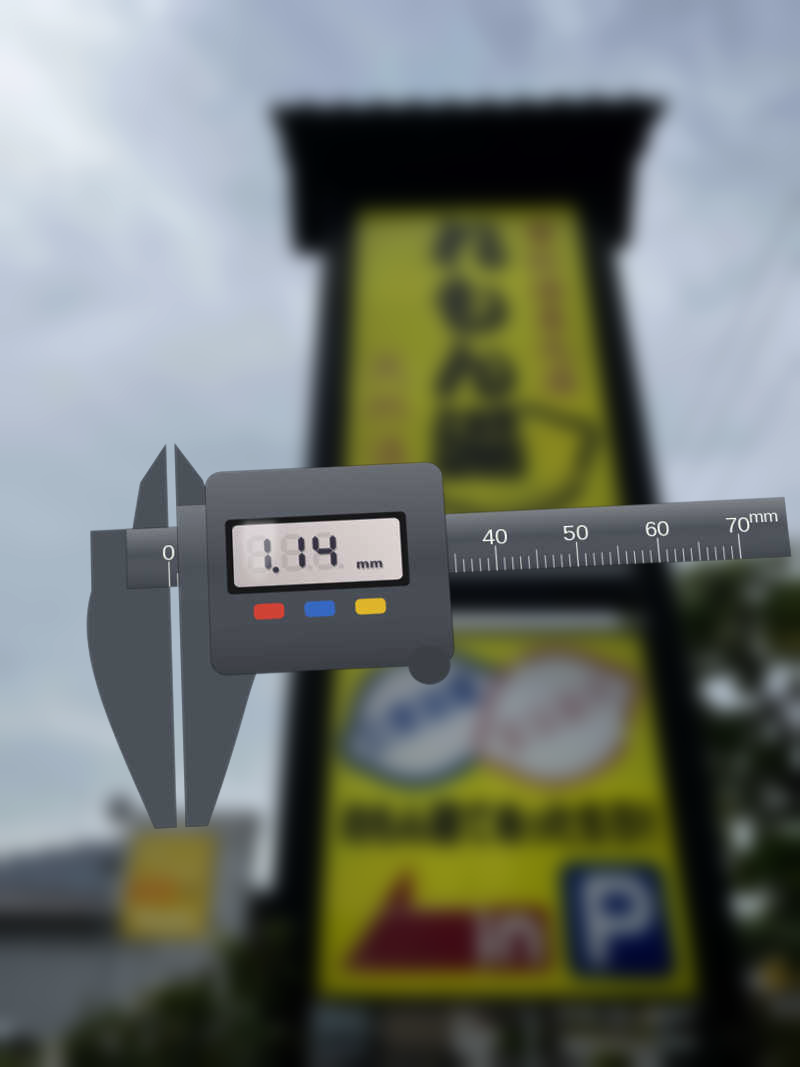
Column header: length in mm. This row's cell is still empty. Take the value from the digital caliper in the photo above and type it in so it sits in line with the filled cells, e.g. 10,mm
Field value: 1.14,mm
